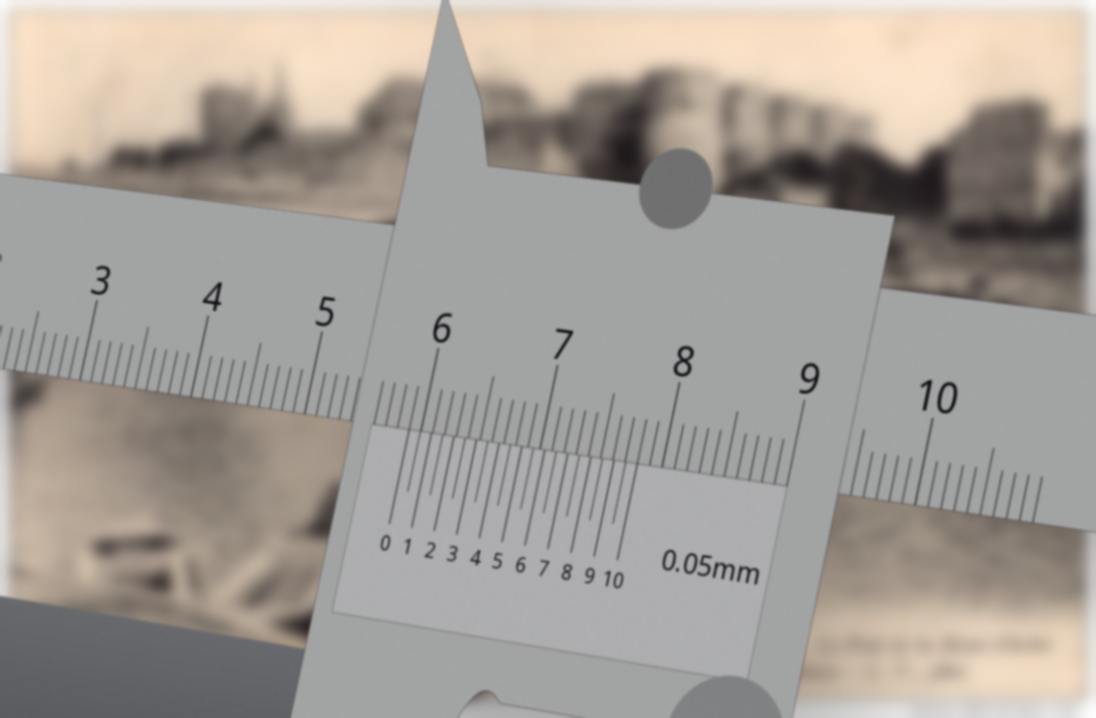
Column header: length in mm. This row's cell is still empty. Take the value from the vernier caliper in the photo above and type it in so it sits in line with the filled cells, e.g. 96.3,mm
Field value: 59.0,mm
